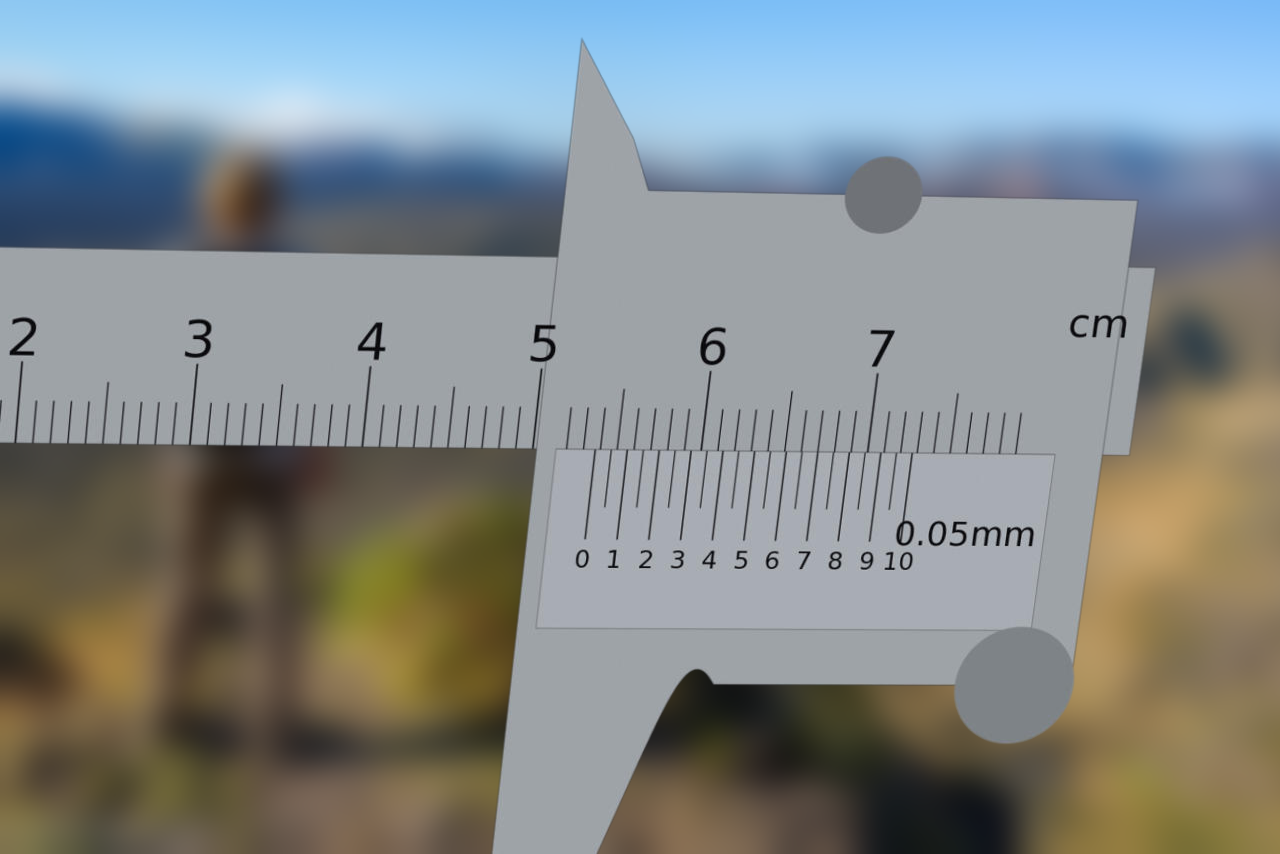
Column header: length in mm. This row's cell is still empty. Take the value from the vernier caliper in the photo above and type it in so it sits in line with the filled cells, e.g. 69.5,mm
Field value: 53.7,mm
